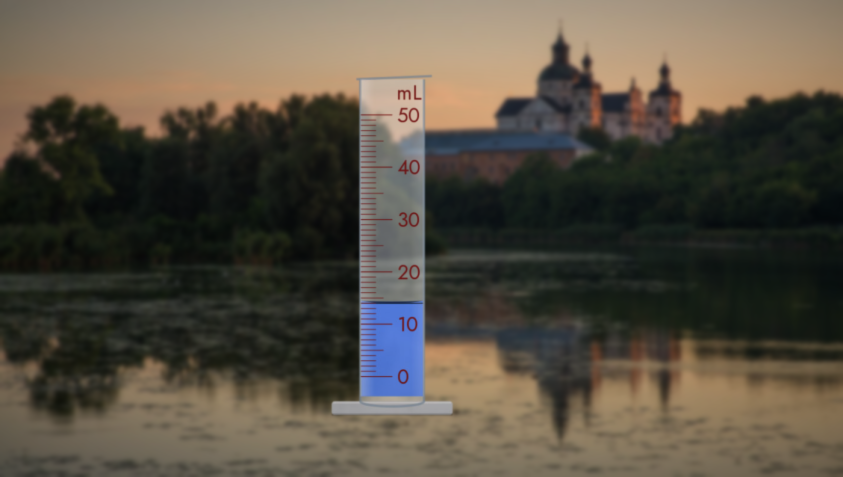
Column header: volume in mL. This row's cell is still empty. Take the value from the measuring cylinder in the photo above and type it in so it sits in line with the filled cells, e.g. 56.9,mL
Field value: 14,mL
